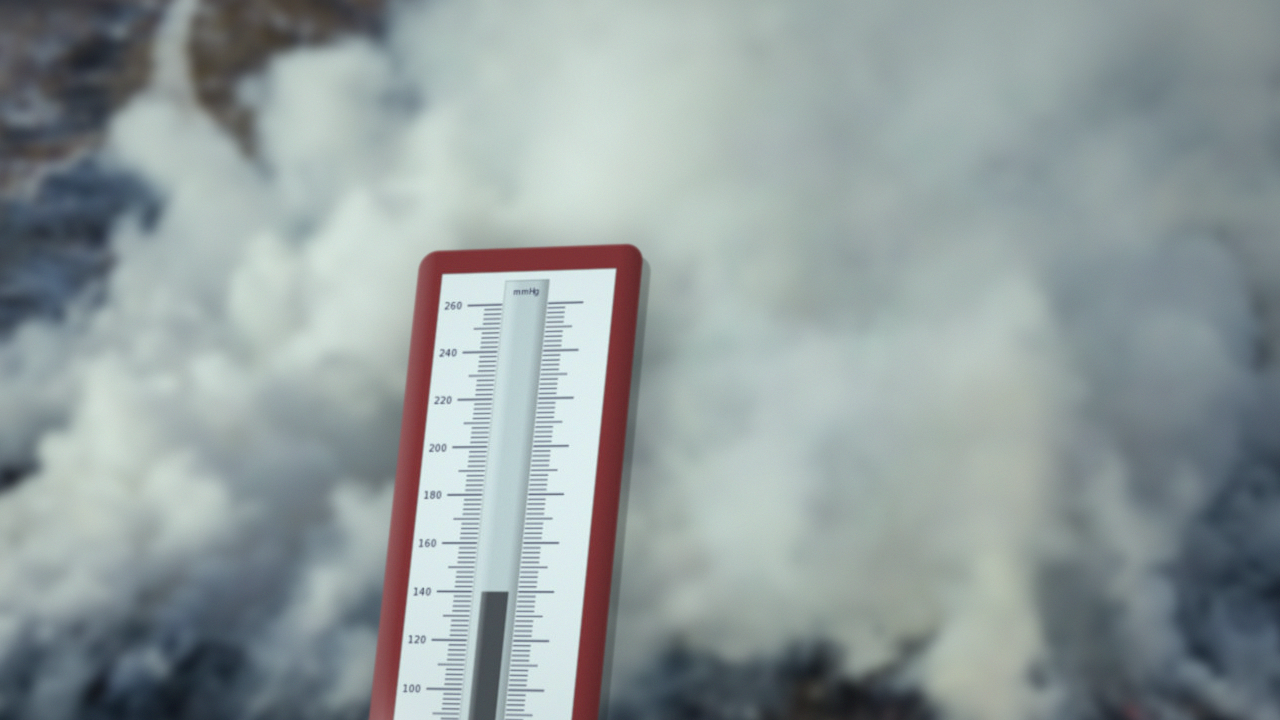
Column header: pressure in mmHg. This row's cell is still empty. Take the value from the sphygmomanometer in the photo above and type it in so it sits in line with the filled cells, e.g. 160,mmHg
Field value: 140,mmHg
